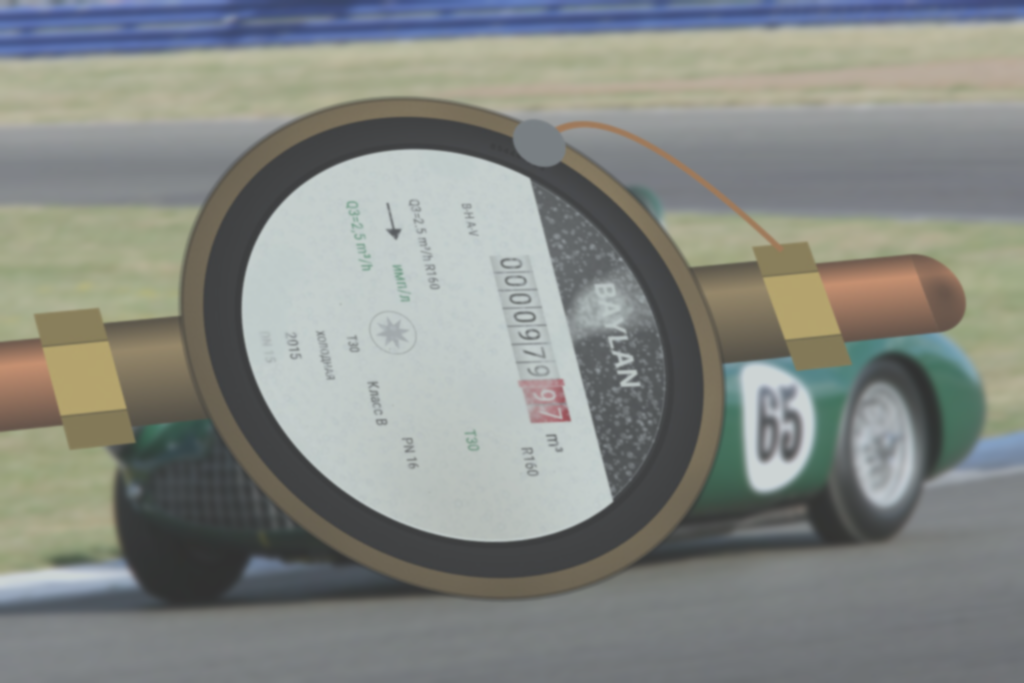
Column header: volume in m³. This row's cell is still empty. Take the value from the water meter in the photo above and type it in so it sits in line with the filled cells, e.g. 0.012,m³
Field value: 979.97,m³
